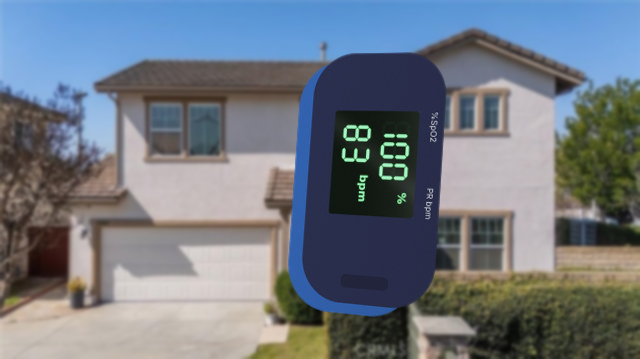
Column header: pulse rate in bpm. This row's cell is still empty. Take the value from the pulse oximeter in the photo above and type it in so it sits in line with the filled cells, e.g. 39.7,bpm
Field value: 83,bpm
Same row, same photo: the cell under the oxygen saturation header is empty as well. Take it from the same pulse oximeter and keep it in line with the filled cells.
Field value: 100,%
